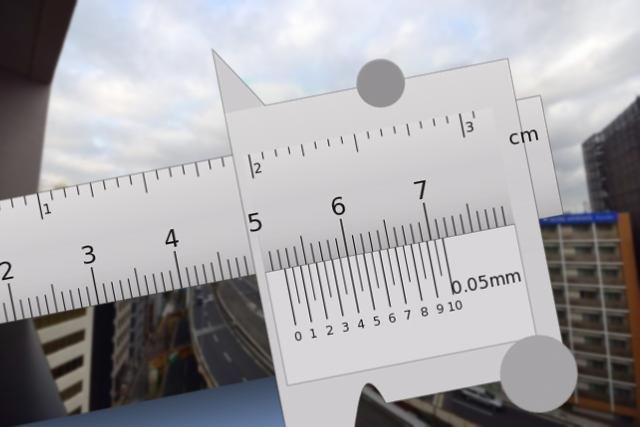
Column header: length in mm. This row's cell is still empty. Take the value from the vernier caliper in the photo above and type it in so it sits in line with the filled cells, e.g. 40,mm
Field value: 52.4,mm
